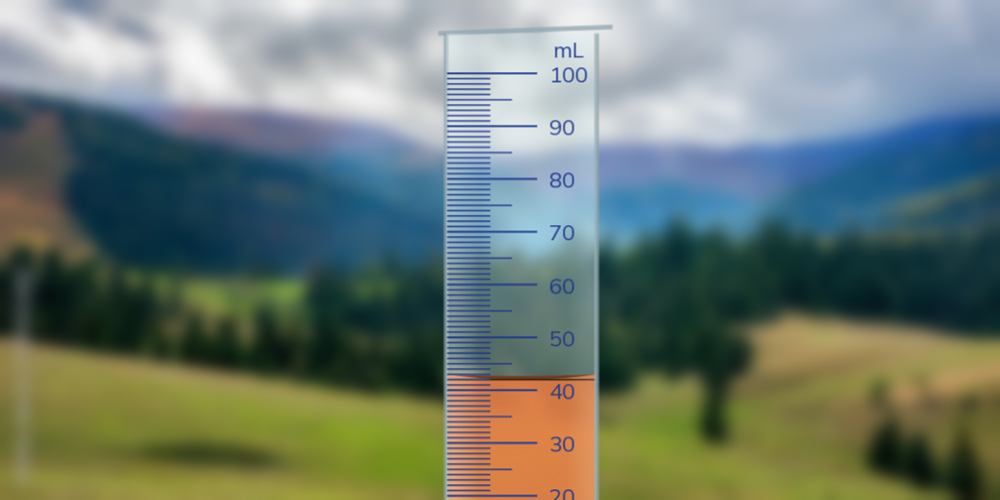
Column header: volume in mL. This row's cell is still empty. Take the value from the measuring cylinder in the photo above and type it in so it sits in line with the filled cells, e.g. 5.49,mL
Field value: 42,mL
